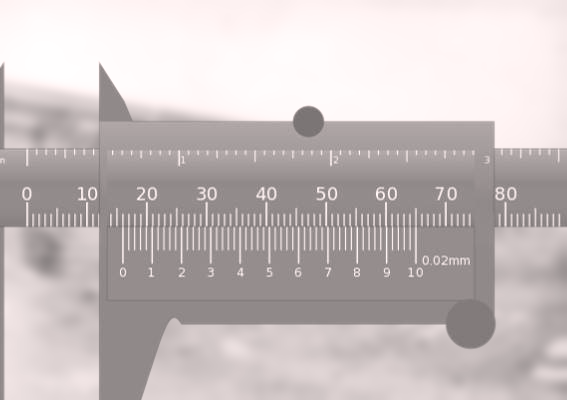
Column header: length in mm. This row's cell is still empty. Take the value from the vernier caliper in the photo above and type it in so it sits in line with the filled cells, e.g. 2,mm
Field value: 16.0,mm
